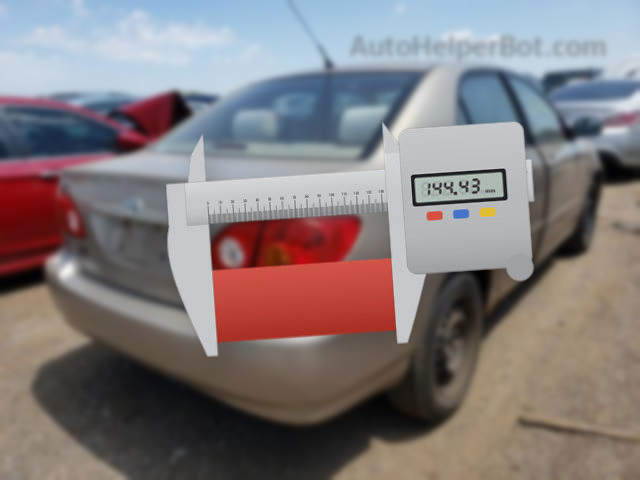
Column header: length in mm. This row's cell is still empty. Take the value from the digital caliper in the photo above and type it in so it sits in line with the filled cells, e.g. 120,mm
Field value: 144.43,mm
